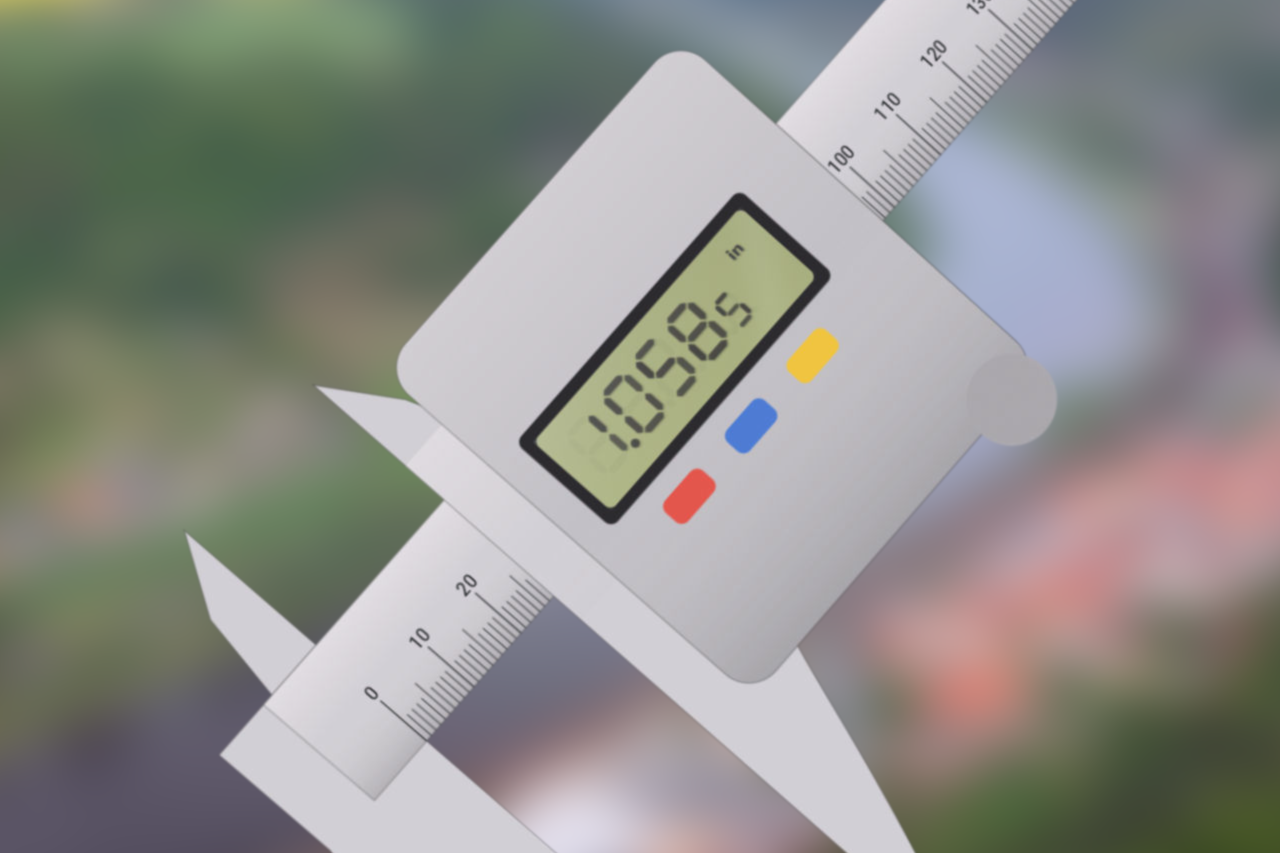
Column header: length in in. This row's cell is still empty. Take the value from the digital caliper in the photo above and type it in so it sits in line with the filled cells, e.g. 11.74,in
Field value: 1.0585,in
